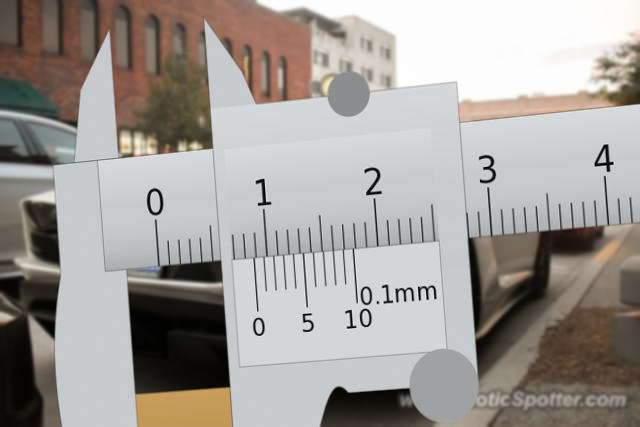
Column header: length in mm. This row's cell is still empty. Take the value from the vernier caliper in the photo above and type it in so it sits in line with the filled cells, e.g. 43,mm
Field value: 8.8,mm
